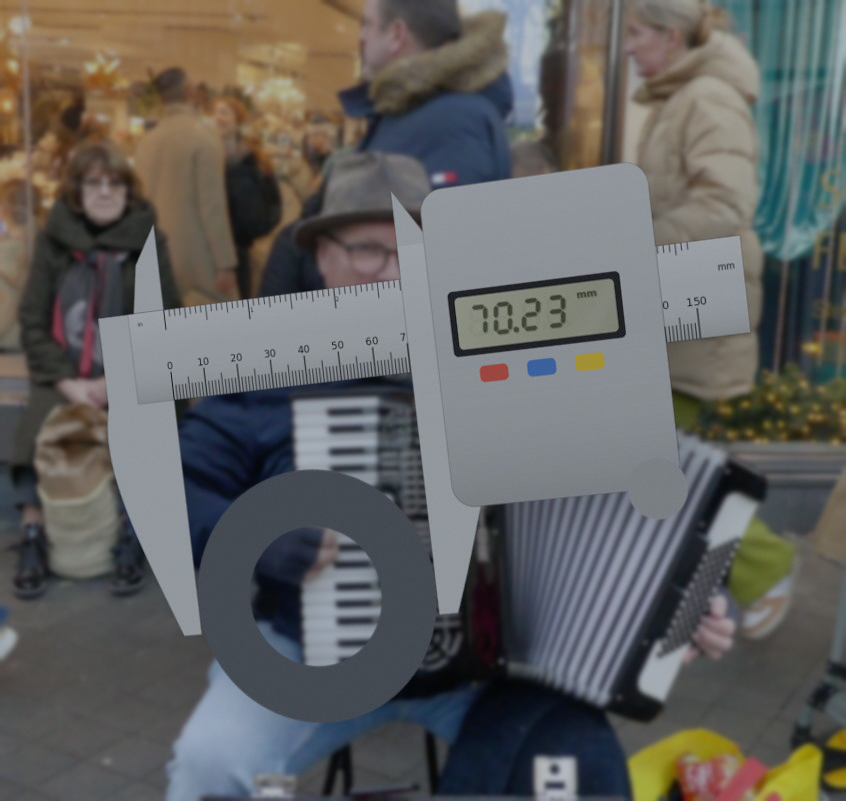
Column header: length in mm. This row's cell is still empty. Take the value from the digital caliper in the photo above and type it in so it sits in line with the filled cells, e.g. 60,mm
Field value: 70.23,mm
